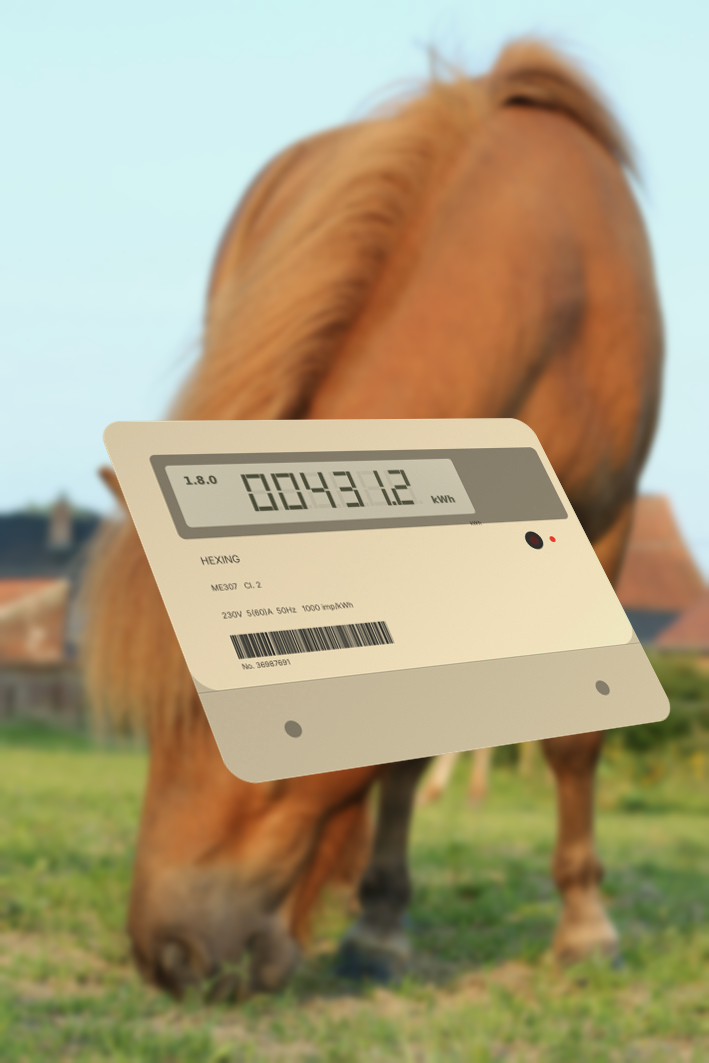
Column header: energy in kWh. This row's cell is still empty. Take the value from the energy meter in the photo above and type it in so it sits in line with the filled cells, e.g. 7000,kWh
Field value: 431.2,kWh
